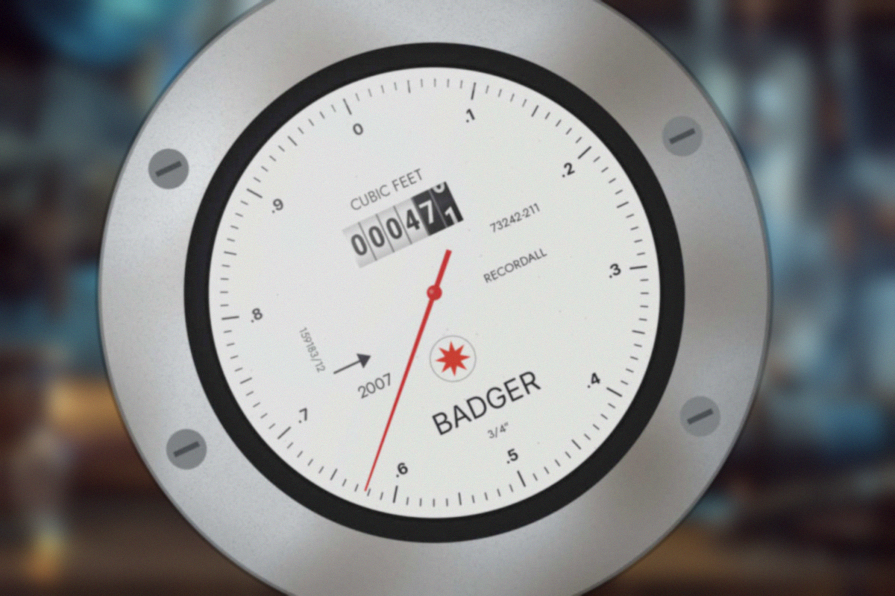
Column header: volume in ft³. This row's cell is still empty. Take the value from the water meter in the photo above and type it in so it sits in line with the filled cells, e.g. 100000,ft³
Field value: 470.62,ft³
